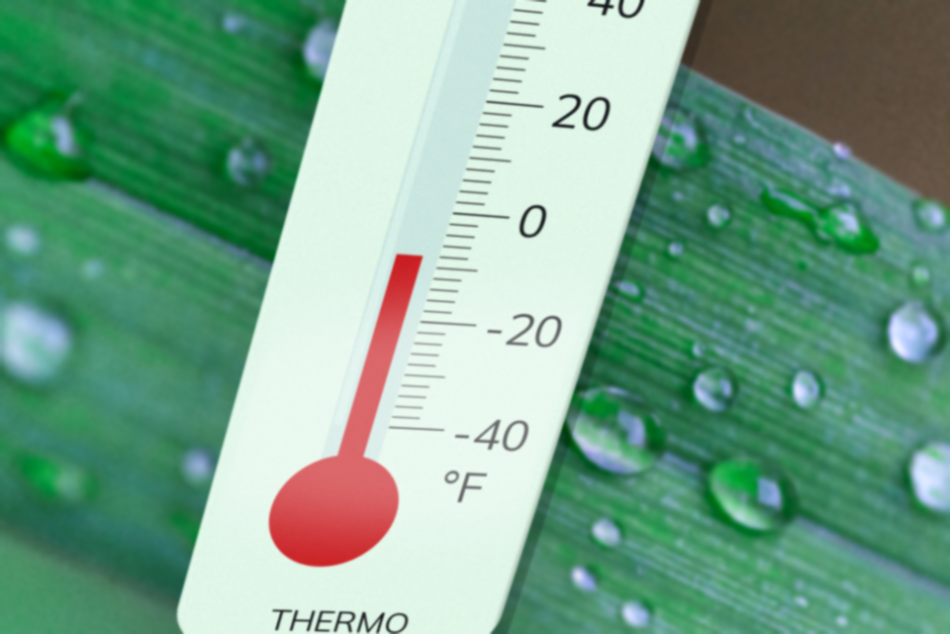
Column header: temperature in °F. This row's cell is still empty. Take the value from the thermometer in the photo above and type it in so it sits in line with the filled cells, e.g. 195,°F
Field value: -8,°F
